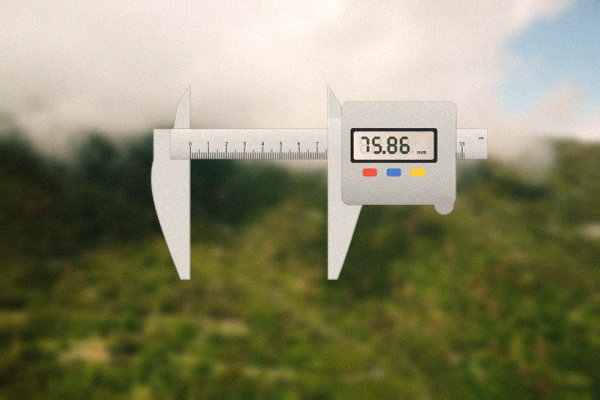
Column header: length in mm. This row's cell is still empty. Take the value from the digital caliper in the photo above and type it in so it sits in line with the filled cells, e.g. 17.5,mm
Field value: 75.86,mm
